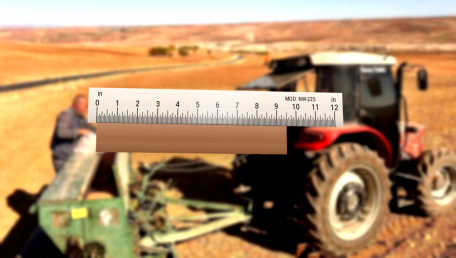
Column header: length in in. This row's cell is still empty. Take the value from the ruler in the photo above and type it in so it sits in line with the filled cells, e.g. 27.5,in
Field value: 9.5,in
